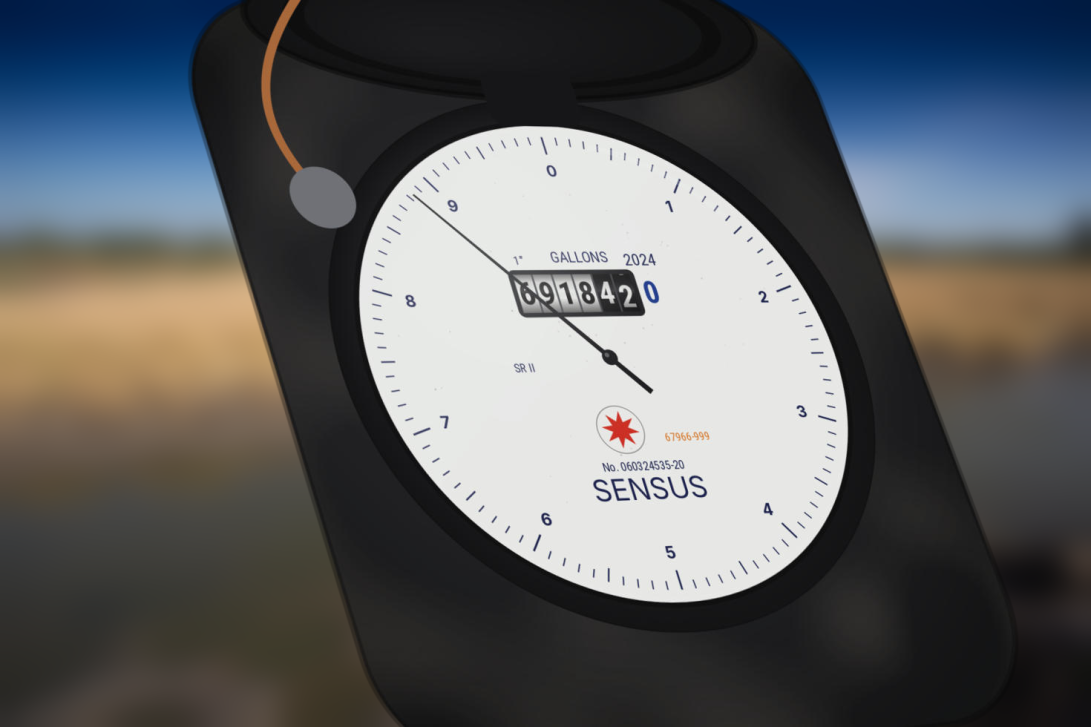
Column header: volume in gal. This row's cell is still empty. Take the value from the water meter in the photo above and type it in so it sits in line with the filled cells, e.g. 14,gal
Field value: 6918418.8,gal
